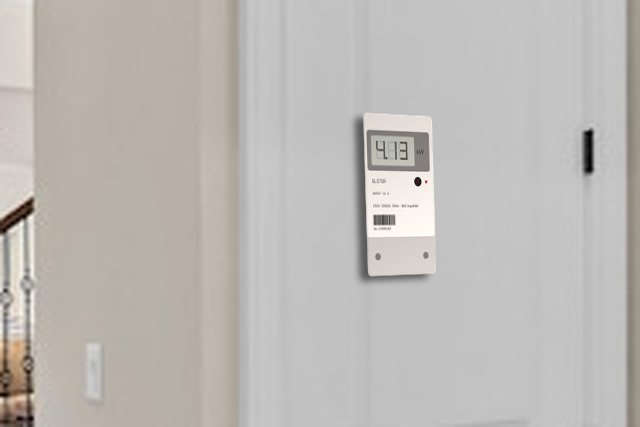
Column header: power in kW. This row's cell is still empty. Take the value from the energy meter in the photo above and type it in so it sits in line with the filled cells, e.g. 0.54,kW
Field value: 4.13,kW
